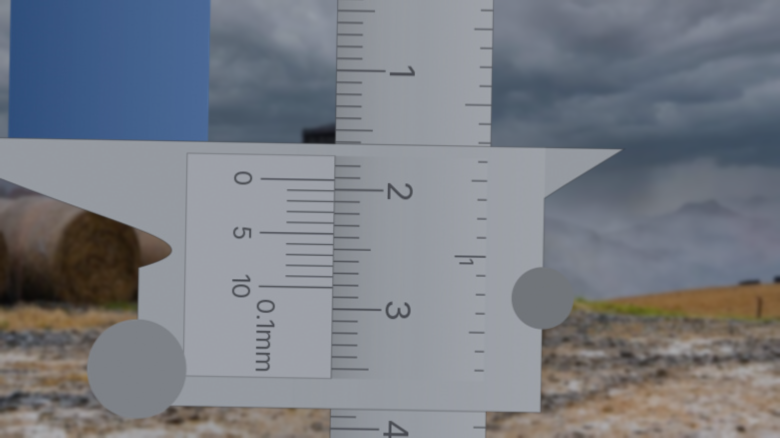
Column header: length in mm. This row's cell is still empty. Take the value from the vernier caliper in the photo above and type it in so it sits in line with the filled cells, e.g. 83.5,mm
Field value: 19.2,mm
